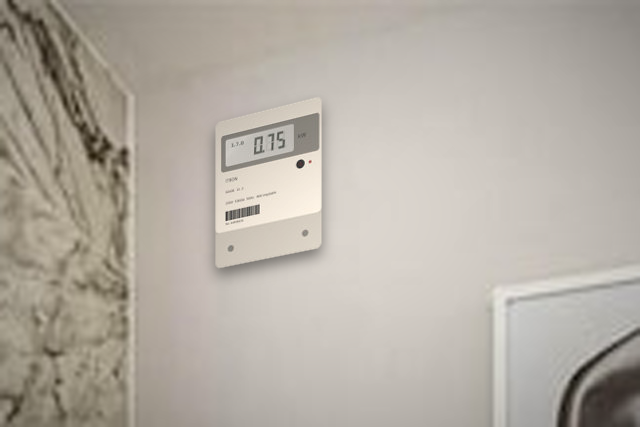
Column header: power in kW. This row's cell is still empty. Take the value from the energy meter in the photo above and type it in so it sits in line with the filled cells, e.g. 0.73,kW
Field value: 0.75,kW
